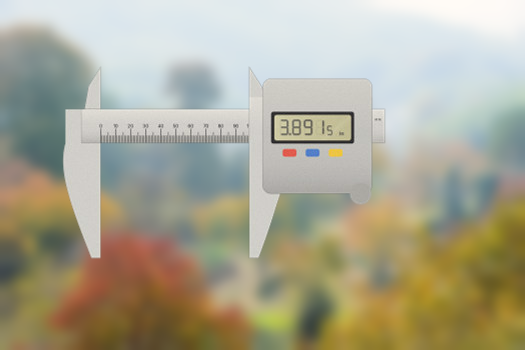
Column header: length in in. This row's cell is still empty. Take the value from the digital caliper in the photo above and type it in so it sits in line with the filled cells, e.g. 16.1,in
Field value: 3.8915,in
